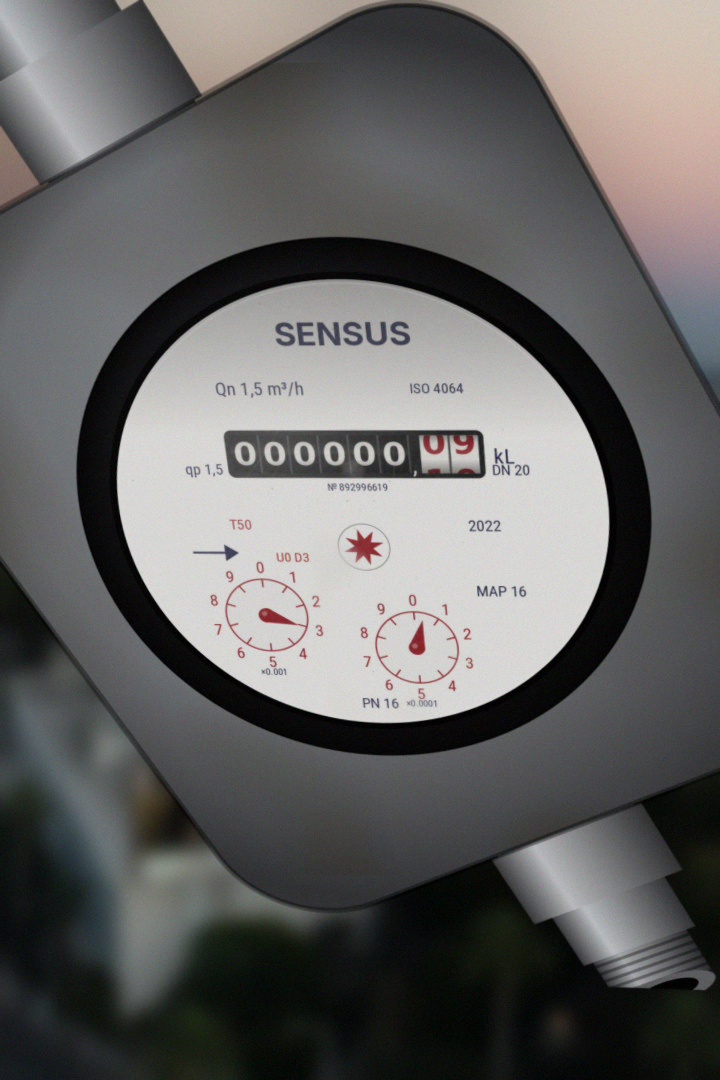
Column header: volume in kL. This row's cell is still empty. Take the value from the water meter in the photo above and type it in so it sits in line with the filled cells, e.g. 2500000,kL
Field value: 0.0930,kL
